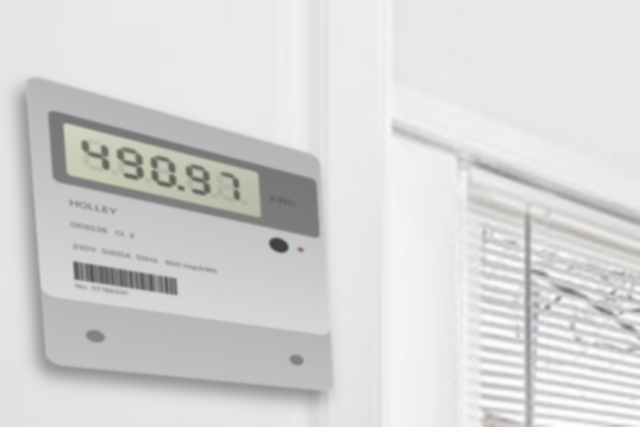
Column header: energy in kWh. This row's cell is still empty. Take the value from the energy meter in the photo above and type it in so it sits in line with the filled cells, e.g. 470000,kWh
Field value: 490.97,kWh
